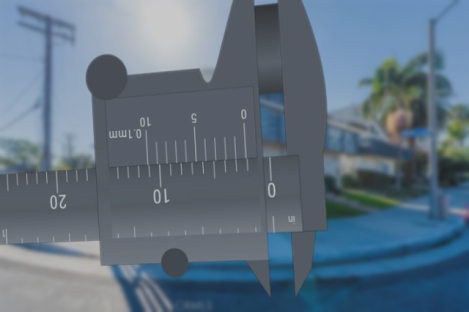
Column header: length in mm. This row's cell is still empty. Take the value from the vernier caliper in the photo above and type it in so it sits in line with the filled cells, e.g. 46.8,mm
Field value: 2.1,mm
